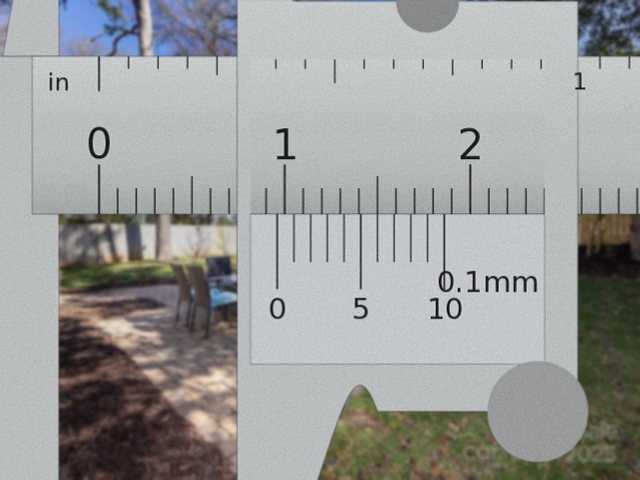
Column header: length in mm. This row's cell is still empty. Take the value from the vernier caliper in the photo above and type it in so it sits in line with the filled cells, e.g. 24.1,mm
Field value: 9.6,mm
